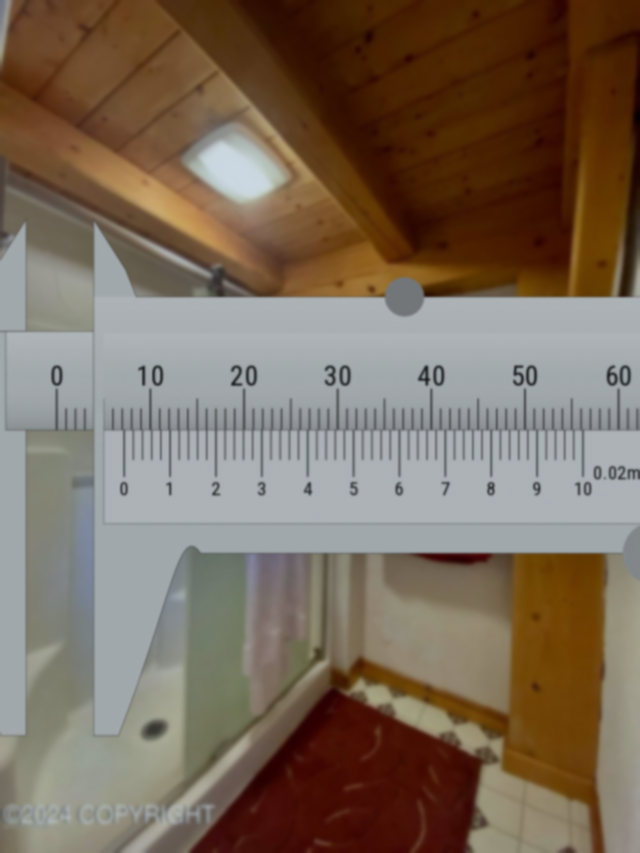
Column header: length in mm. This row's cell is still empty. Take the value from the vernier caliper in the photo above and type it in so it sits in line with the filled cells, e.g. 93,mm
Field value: 7.2,mm
